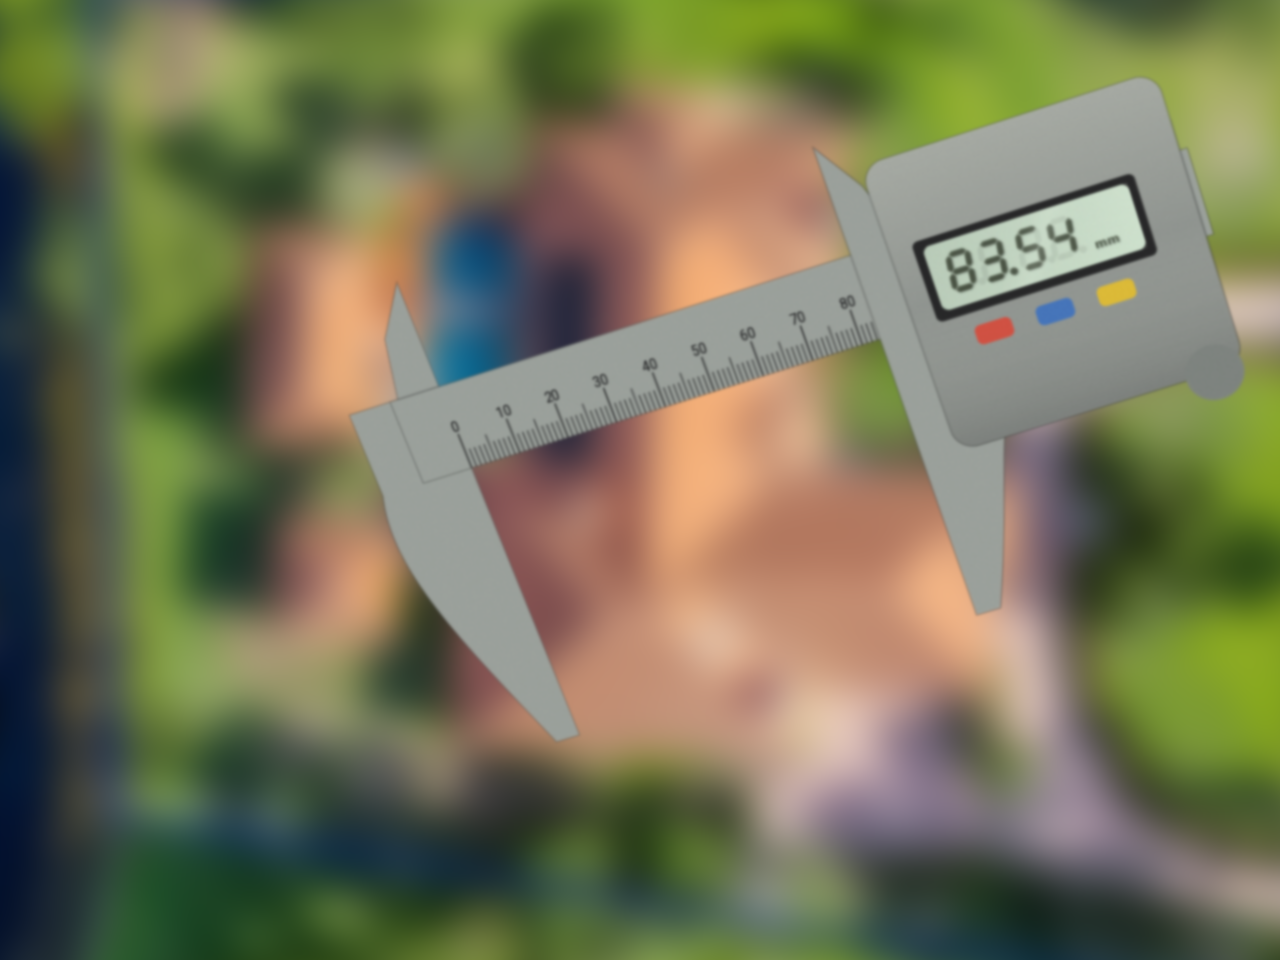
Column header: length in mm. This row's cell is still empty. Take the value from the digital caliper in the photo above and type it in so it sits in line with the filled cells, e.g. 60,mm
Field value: 83.54,mm
